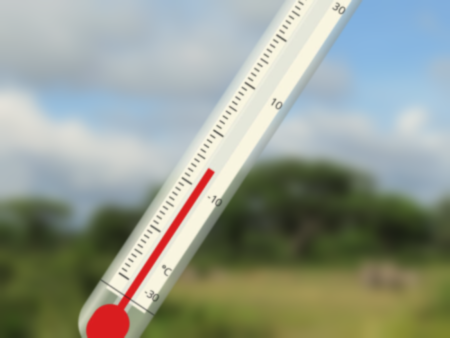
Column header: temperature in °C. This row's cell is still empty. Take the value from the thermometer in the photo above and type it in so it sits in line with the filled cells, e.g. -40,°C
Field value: -6,°C
